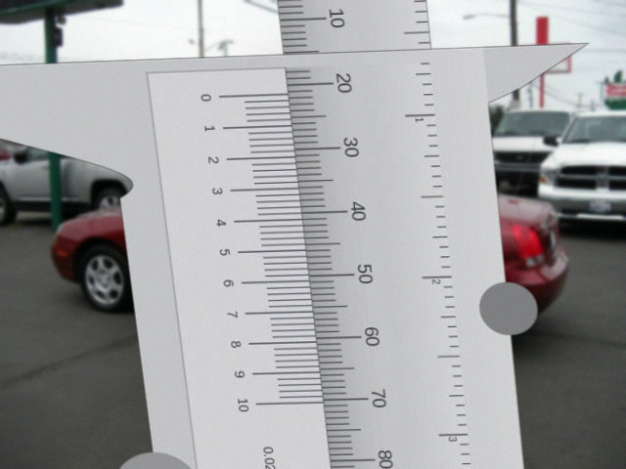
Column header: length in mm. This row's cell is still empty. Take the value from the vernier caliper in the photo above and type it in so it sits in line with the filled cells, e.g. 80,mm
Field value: 21.4,mm
